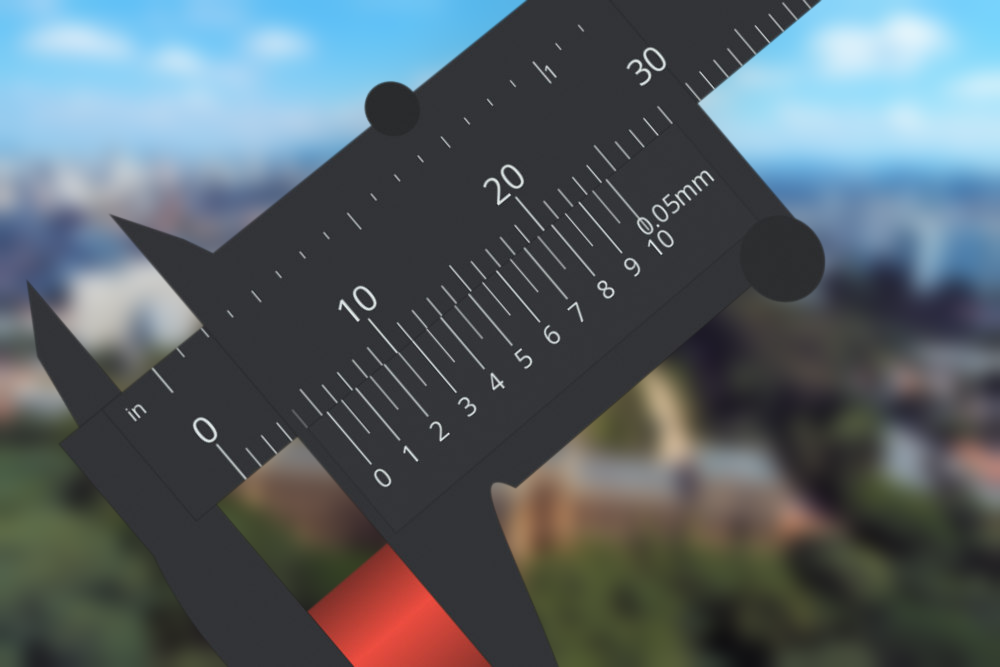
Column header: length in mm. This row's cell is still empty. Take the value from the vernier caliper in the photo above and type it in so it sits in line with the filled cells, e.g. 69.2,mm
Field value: 5.3,mm
